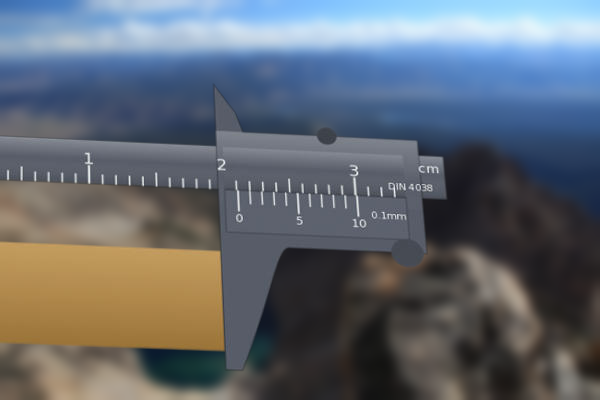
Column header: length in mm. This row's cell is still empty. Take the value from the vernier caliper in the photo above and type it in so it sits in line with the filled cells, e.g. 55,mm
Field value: 21.1,mm
